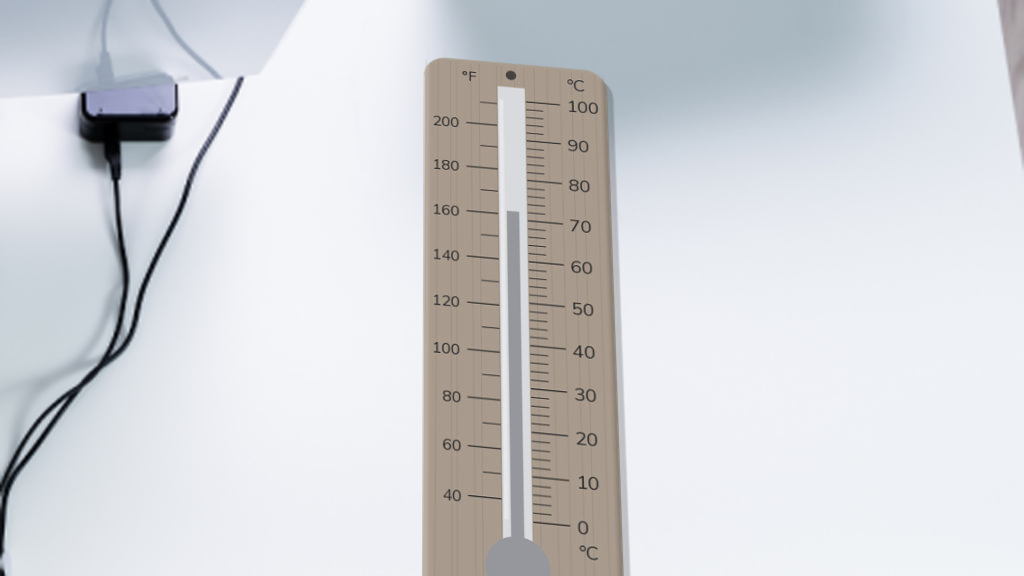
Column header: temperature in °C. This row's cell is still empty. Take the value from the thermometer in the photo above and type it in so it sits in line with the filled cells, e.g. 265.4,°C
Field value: 72,°C
